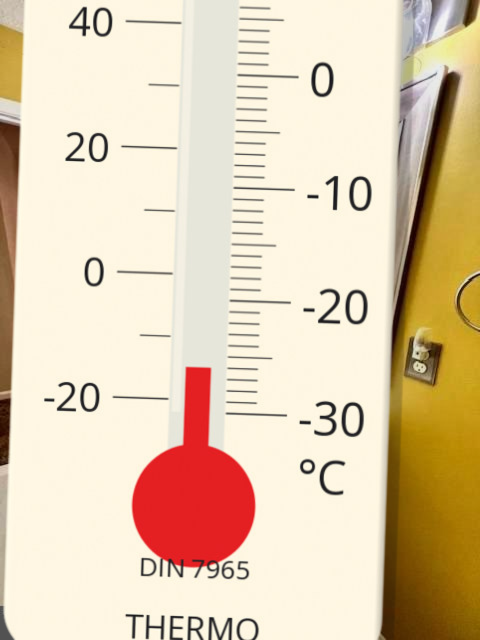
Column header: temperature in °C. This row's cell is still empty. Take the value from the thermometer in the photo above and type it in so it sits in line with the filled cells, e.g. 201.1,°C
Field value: -26,°C
